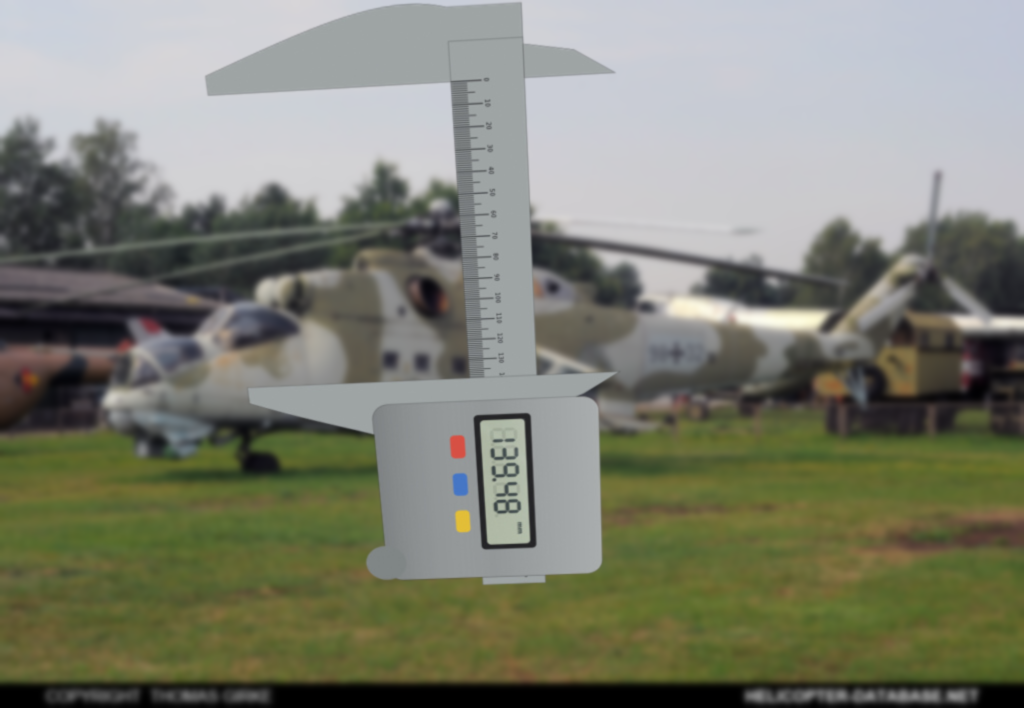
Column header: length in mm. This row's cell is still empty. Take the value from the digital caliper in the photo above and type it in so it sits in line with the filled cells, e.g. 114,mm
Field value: 139.48,mm
